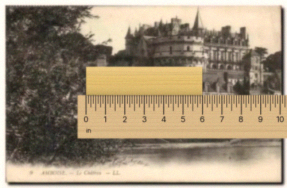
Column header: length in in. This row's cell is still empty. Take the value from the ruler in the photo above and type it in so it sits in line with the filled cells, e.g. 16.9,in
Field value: 6,in
